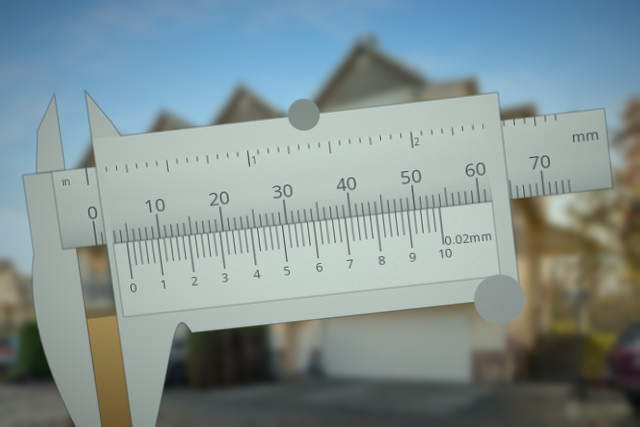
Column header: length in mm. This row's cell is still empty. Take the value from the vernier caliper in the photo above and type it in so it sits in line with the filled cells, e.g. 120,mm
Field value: 4.8,mm
